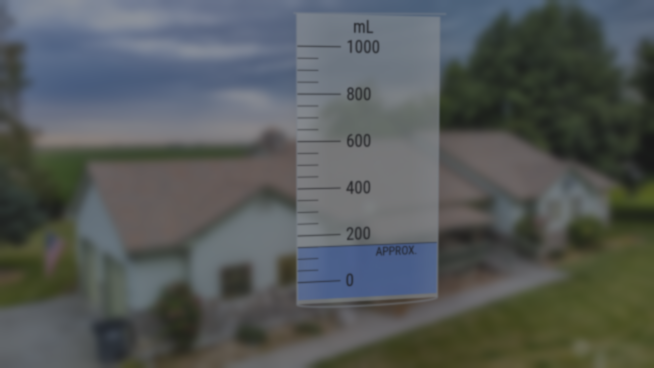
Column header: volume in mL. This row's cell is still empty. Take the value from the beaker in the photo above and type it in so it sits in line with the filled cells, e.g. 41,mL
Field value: 150,mL
